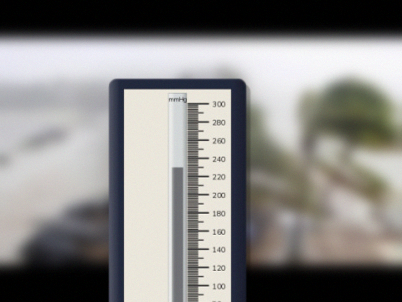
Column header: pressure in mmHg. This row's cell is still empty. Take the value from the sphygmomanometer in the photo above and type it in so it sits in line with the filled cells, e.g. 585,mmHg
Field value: 230,mmHg
